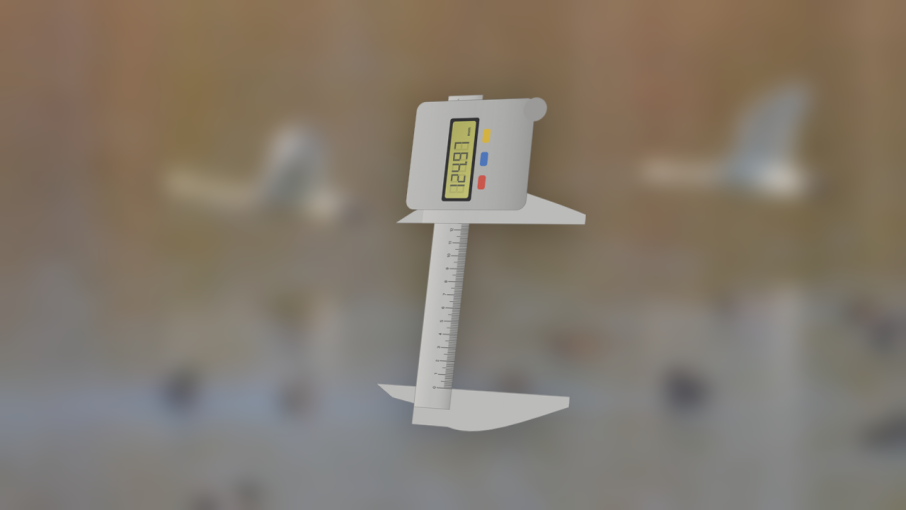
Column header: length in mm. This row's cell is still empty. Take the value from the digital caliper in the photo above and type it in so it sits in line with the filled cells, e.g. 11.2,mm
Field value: 124.97,mm
